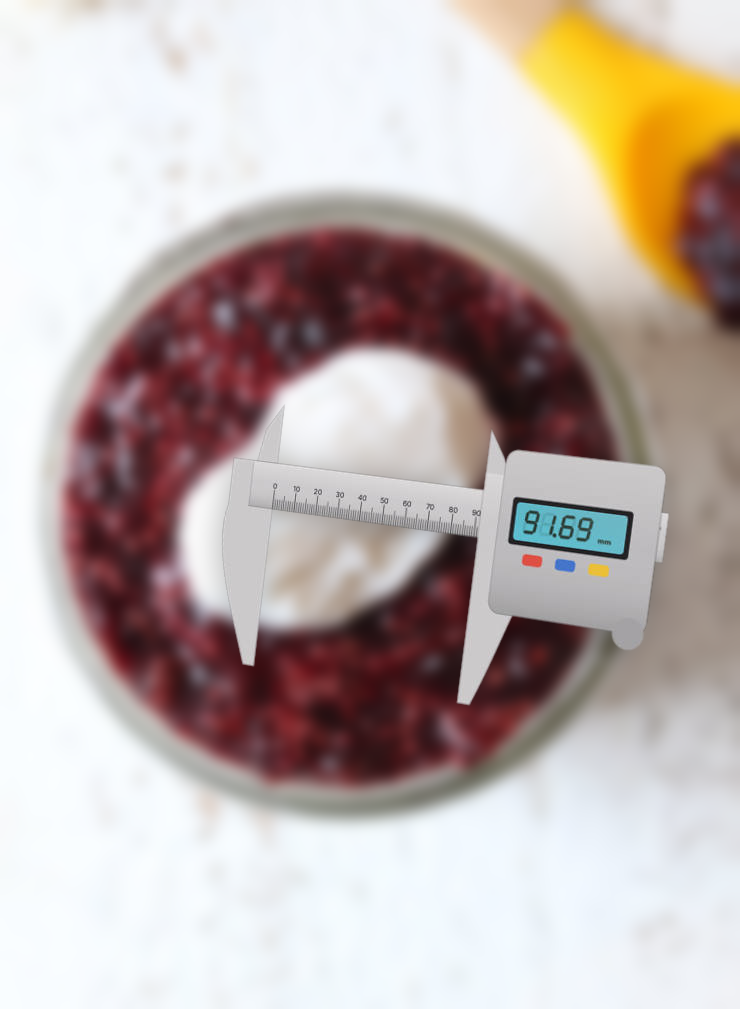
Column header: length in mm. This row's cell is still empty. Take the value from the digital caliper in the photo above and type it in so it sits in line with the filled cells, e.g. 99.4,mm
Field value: 91.69,mm
